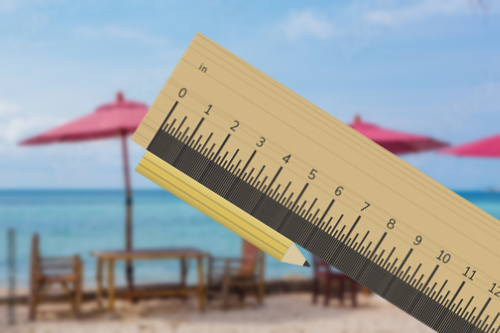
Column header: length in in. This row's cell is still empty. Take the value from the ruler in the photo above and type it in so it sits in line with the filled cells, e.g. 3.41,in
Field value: 6.5,in
